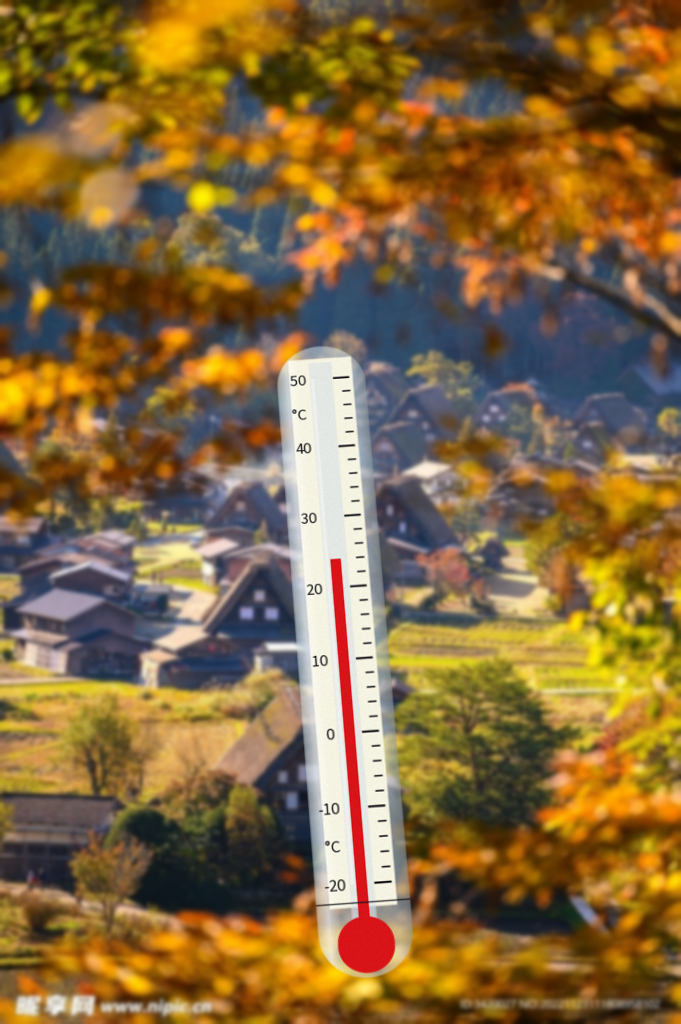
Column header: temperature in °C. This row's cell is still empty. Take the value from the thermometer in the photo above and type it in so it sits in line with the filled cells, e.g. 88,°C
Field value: 24,°C
